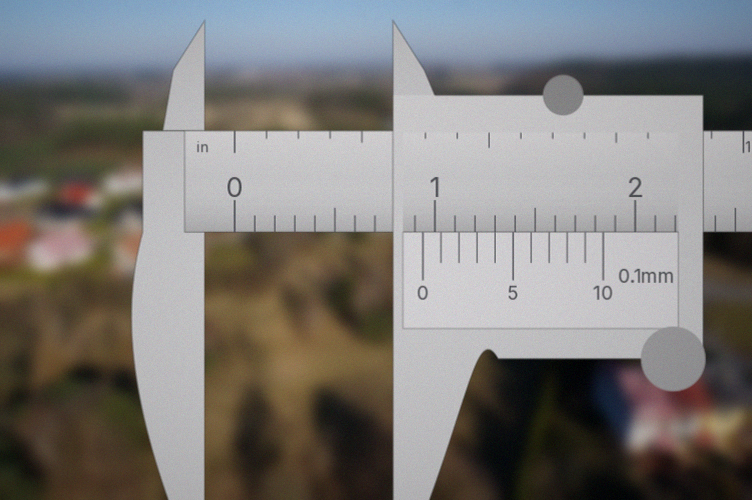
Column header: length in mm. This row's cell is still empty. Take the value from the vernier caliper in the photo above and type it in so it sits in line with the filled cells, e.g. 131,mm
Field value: 9.4,mm
